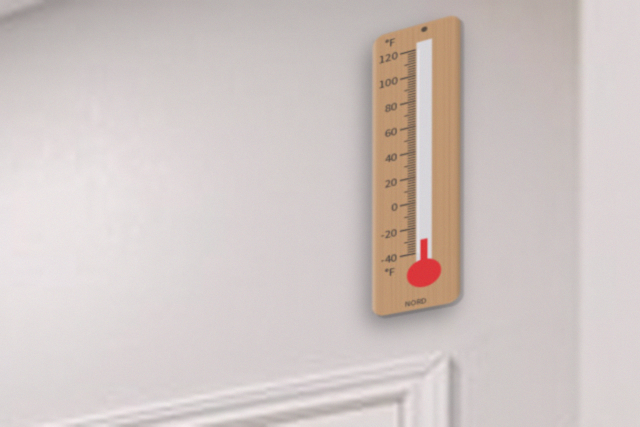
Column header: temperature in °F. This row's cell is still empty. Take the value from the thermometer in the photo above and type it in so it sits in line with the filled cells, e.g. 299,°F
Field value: -30,°F
